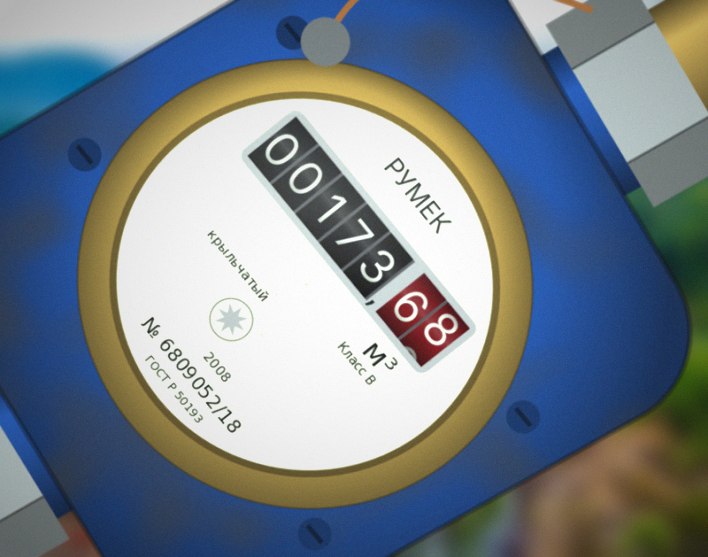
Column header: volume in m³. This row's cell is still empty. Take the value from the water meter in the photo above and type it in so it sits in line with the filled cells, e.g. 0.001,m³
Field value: 173.68,m³
